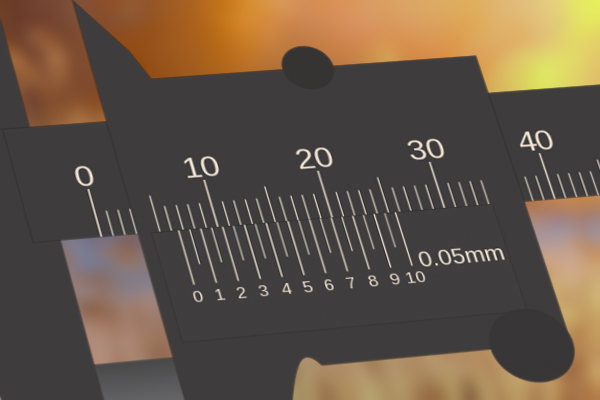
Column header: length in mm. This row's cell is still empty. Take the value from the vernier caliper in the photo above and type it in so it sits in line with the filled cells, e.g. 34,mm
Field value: 6.6,mm
